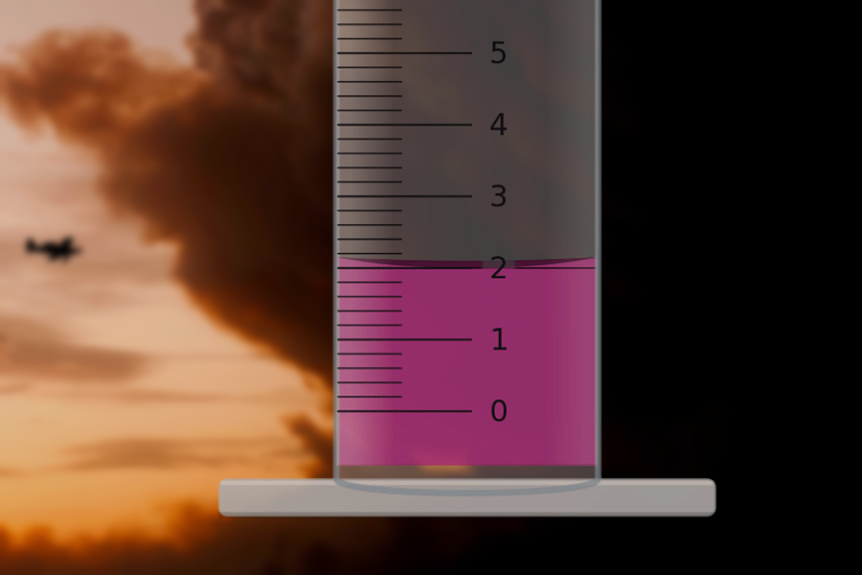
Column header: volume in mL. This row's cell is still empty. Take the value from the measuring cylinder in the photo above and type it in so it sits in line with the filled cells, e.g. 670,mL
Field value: 2,mL
